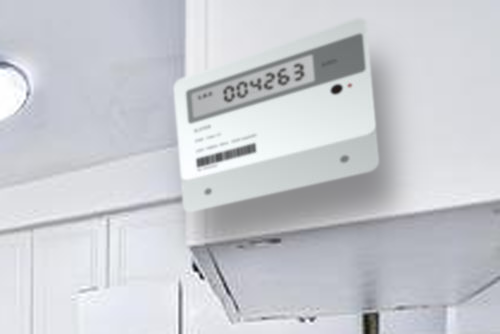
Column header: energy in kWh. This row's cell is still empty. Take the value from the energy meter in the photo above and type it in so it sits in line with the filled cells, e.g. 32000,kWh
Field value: 4263,kWh
